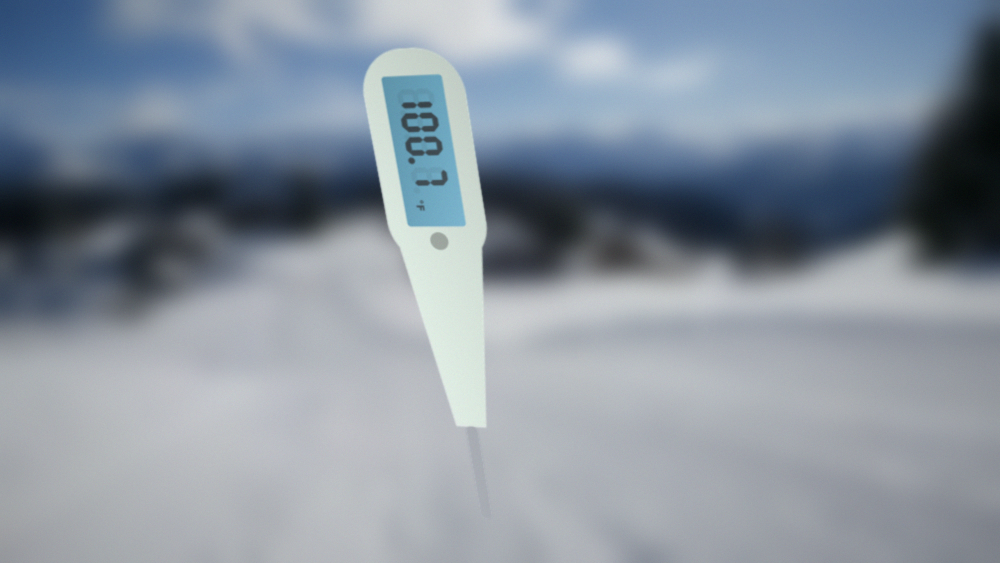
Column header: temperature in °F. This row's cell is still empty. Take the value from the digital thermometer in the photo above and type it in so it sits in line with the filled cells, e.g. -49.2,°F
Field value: 100.7,°F
